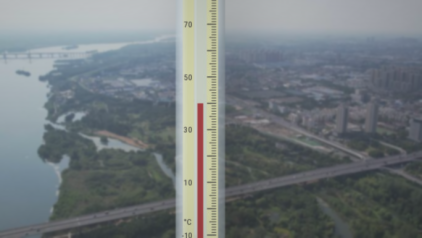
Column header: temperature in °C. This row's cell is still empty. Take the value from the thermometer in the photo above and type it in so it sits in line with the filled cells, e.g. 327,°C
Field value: 40,°C
